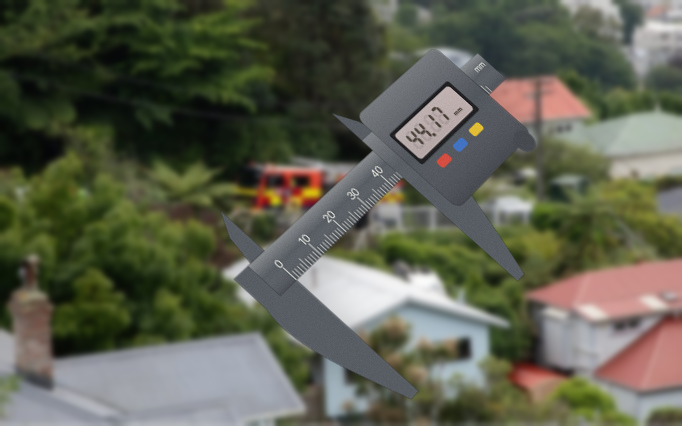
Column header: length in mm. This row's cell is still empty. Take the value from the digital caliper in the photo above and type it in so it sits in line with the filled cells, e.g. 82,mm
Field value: 44.17,mm
